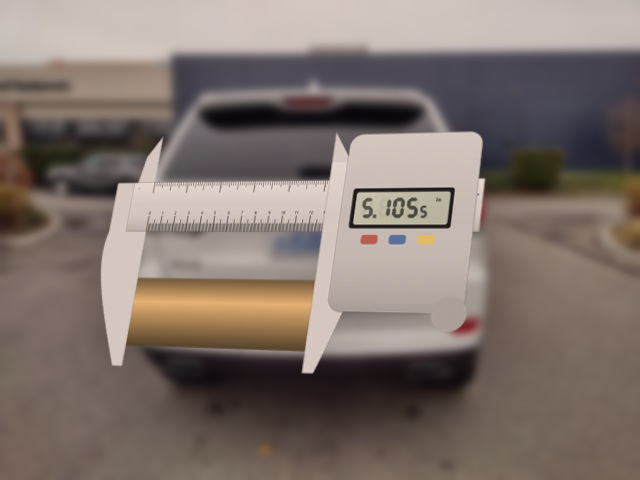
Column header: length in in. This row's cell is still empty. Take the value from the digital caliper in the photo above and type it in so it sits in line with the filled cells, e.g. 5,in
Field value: 5.1055,in
